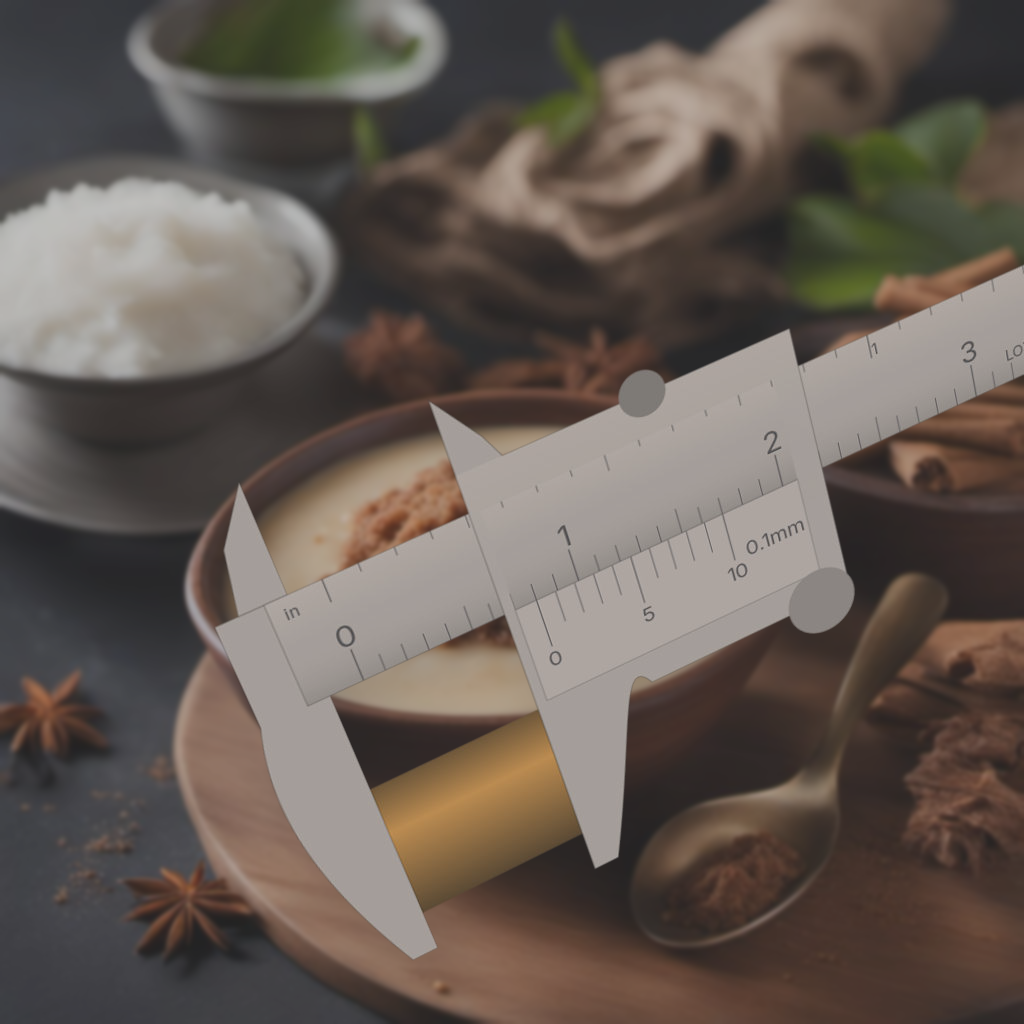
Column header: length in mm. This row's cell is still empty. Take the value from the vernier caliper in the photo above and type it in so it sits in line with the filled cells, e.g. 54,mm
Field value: 8.0,mm
